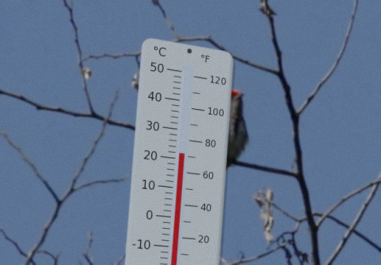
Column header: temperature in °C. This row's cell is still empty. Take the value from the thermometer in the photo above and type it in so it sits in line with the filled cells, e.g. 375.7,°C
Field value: 22,°C
